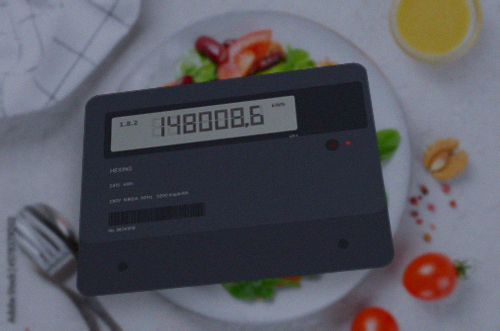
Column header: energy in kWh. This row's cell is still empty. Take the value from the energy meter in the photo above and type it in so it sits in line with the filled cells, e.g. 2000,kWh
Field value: 148008.6,kWh
